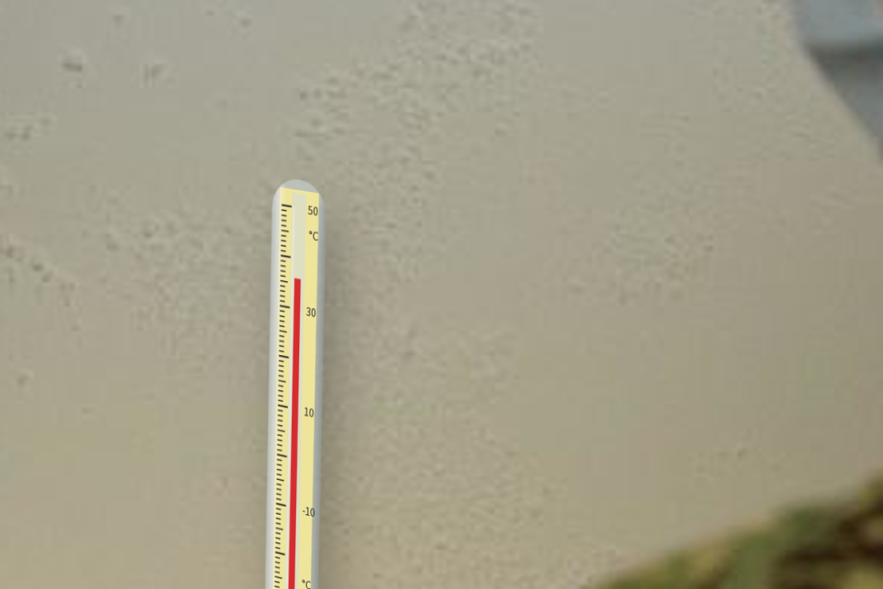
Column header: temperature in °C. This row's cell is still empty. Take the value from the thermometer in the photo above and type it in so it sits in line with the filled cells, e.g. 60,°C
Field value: 36,°C
